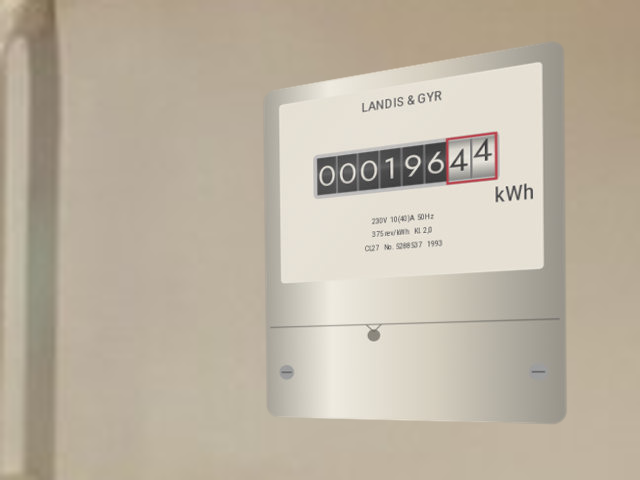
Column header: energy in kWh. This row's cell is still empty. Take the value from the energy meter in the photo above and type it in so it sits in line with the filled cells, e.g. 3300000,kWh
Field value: 196.44,kWh
